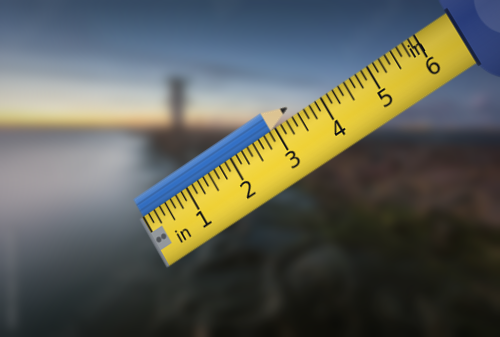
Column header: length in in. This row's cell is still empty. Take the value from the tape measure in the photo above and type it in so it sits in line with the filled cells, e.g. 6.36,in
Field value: 3.375,in
